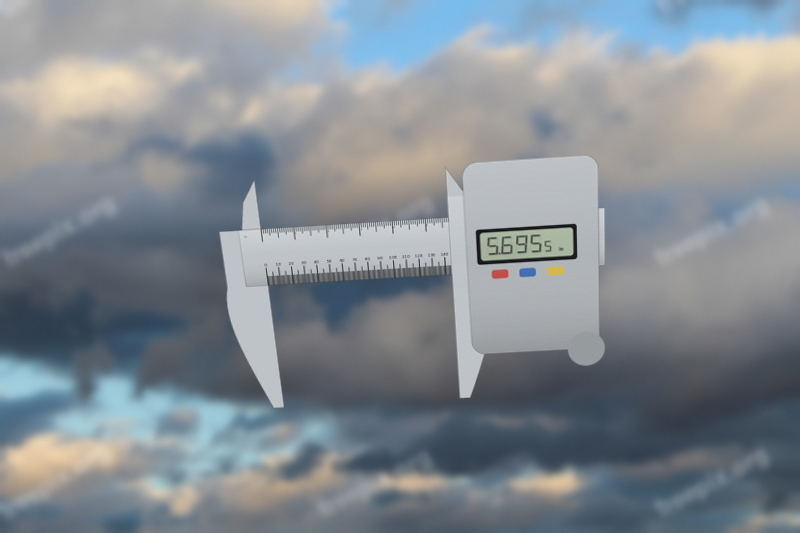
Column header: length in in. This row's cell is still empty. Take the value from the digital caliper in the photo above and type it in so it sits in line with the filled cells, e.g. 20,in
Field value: 5.6955,in
